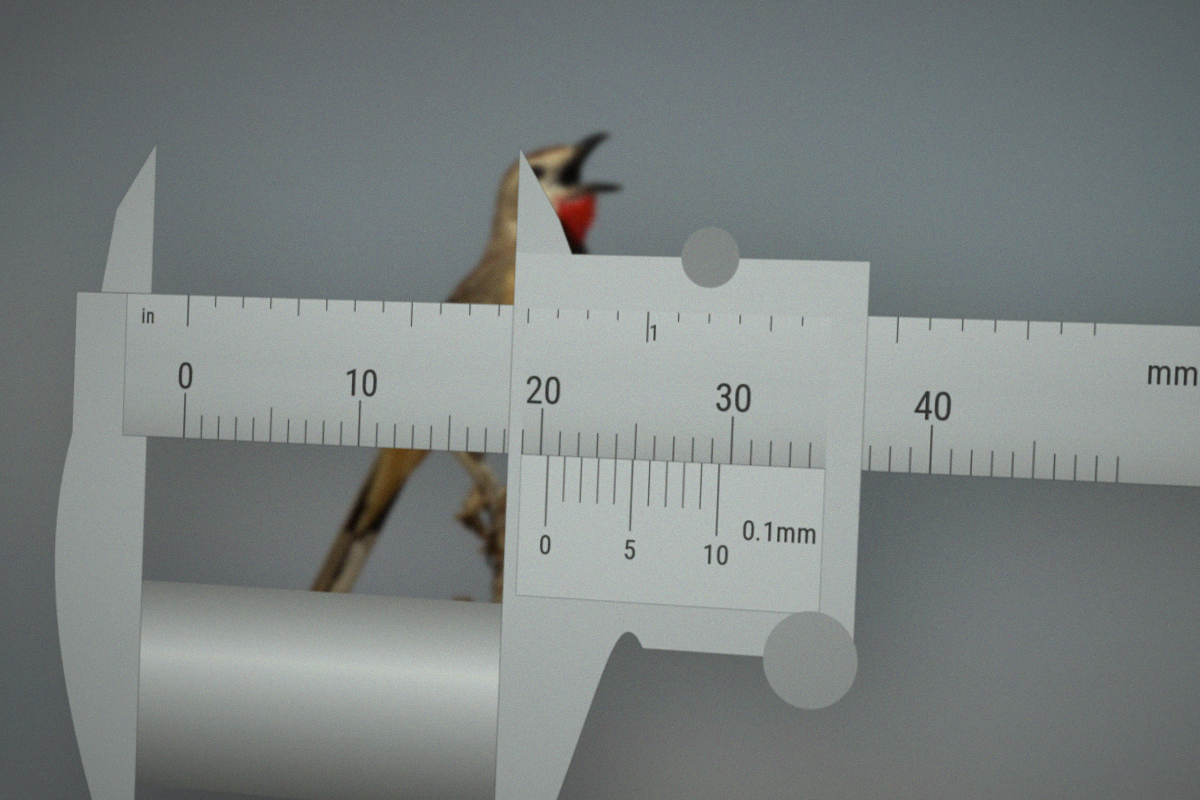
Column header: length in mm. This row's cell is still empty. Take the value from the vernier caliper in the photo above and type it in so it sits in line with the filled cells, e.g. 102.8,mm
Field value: 20.4,mm
